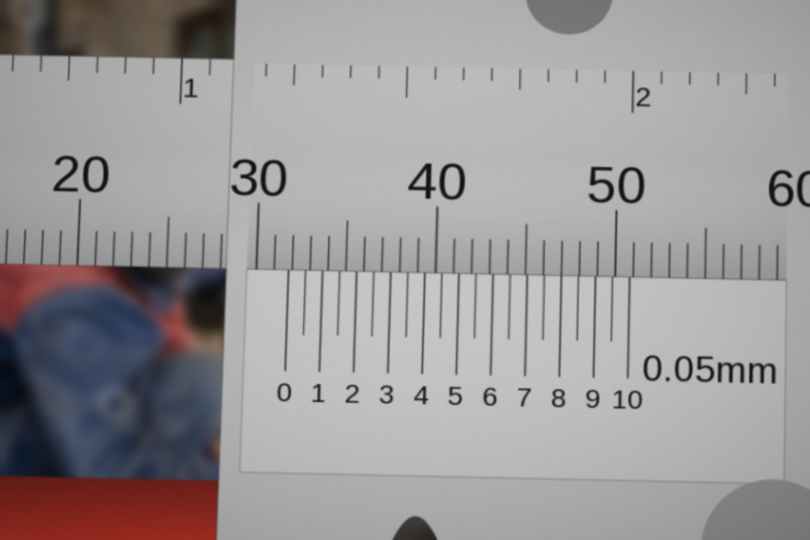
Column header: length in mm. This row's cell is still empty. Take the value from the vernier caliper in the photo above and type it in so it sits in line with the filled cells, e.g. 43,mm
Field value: 31.8,mm
